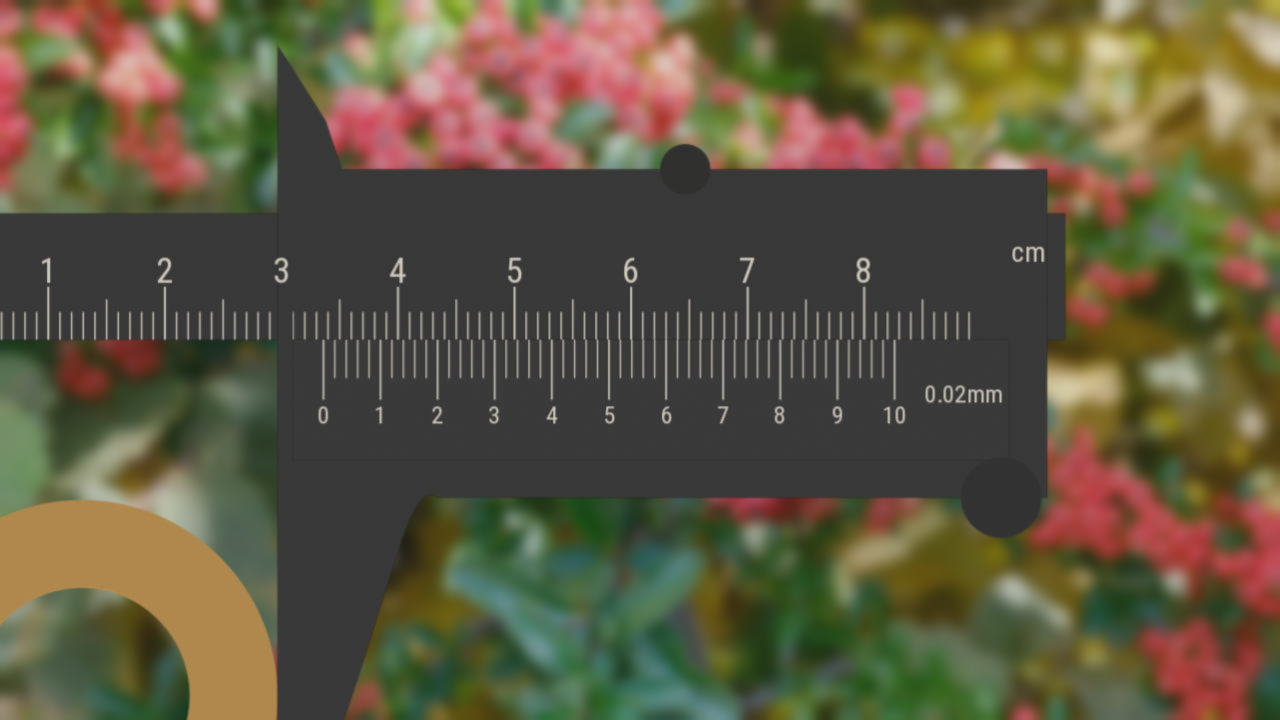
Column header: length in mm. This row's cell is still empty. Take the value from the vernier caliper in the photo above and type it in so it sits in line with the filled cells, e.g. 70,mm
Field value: 33.6,mm
